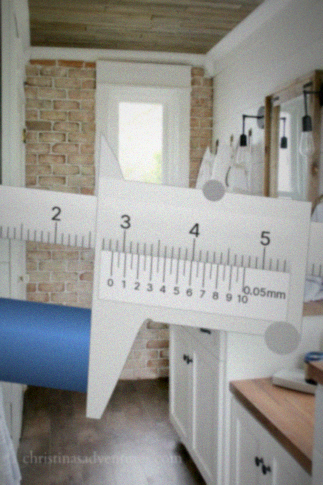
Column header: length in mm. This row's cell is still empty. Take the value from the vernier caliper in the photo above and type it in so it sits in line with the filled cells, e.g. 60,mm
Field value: 28.4,mm
